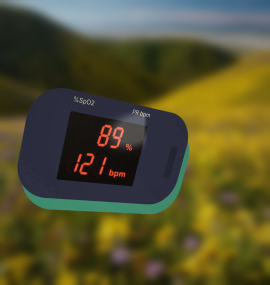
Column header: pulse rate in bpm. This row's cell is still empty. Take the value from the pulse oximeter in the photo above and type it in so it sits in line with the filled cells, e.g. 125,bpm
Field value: 121,bpm
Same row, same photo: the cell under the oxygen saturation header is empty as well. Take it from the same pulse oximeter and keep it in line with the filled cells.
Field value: 89,%
